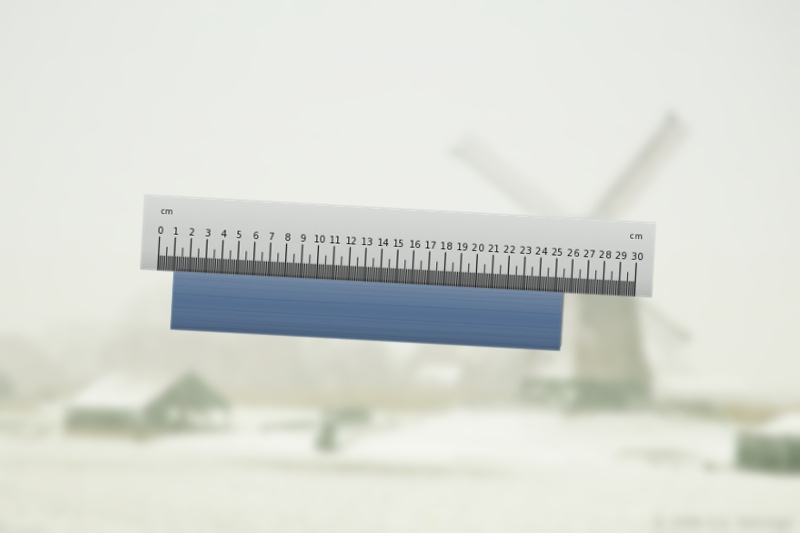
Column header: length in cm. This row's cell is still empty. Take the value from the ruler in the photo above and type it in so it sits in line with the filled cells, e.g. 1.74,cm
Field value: 24.5,cm
